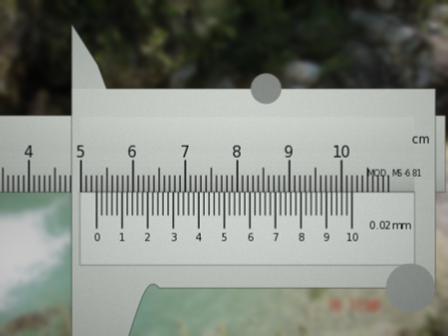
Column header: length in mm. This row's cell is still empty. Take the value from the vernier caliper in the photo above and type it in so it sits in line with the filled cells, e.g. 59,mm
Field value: 53.0,mm
